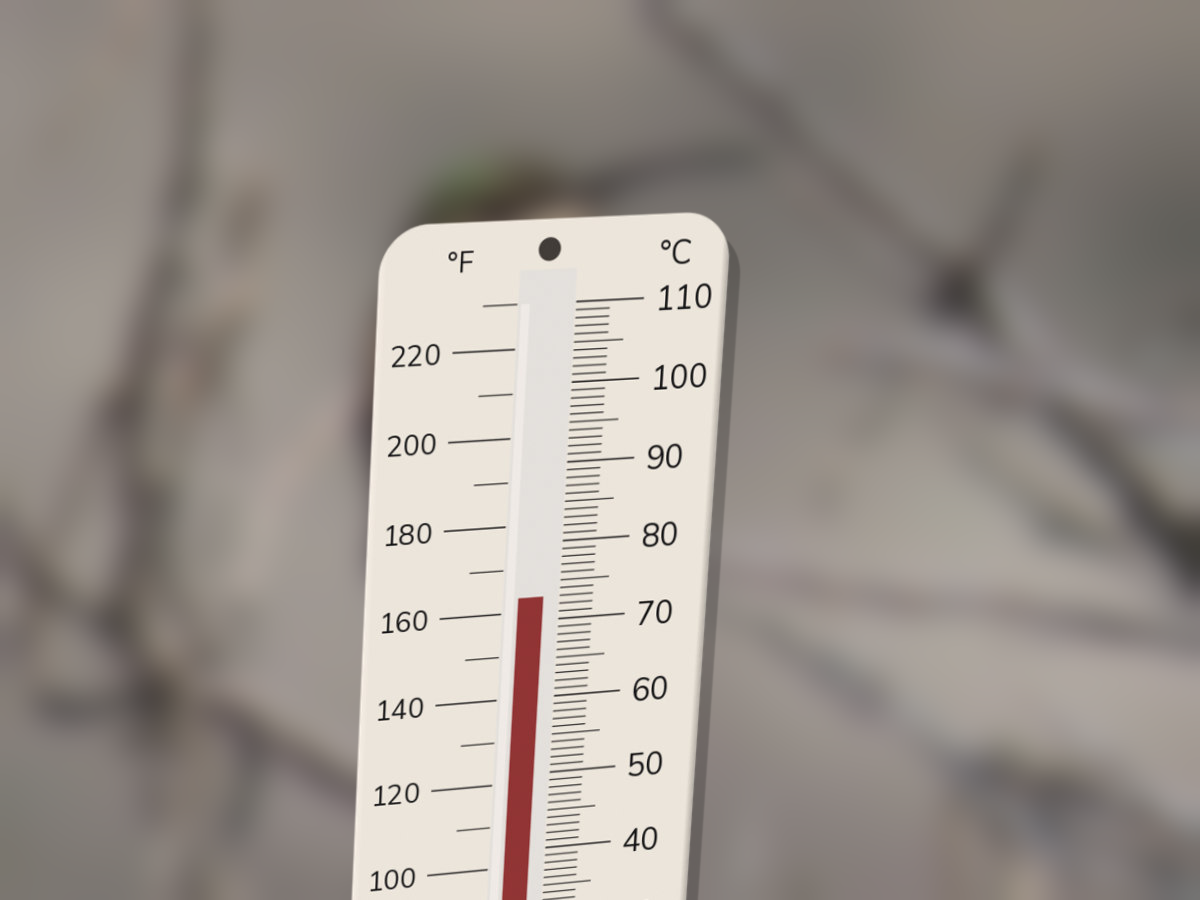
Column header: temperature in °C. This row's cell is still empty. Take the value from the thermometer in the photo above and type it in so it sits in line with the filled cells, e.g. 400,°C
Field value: 73,°C
